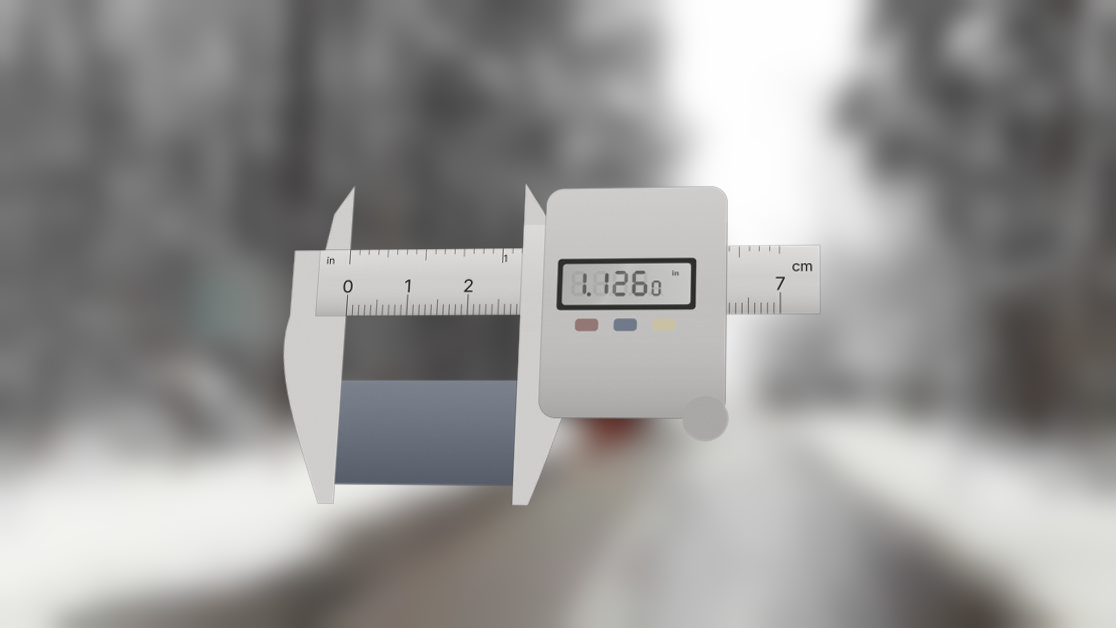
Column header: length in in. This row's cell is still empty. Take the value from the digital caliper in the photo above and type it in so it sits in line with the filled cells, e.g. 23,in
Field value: 1.1260,in
